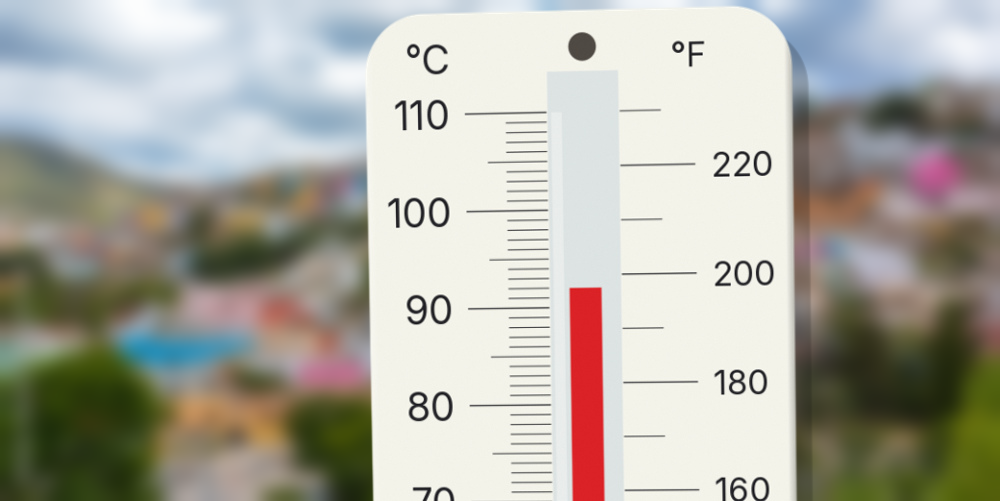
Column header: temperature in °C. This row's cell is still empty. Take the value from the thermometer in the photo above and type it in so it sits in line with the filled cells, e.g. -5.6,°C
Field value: 92,°C
